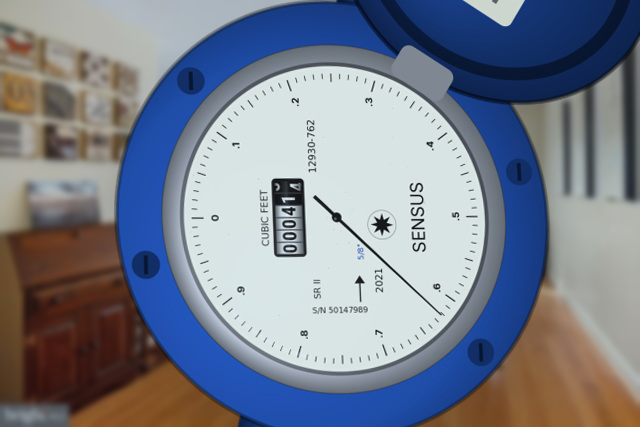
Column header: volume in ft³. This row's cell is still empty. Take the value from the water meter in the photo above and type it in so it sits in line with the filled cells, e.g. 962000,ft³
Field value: 413.62,ft³
